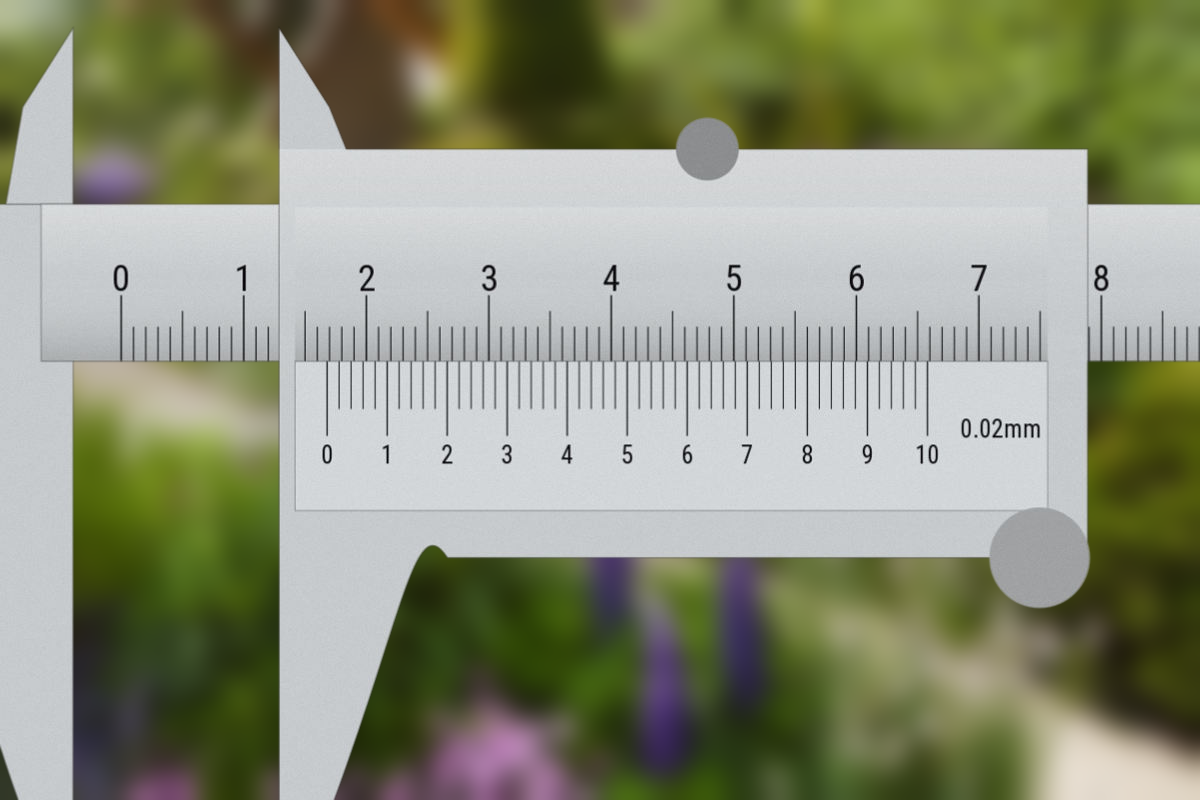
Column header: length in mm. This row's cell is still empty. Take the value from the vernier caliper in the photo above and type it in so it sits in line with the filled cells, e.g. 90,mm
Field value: 16.8,mm
